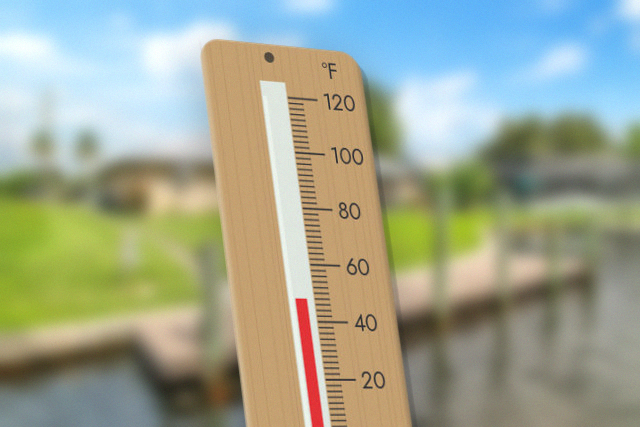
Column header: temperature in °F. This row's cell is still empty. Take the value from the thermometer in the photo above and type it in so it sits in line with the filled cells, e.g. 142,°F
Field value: 48,°F
